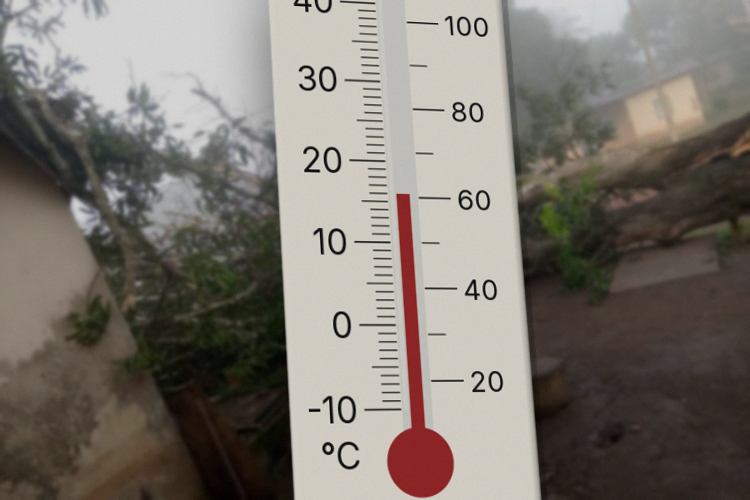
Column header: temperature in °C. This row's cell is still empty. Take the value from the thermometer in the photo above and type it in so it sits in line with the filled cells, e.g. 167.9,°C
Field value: 16,°C
